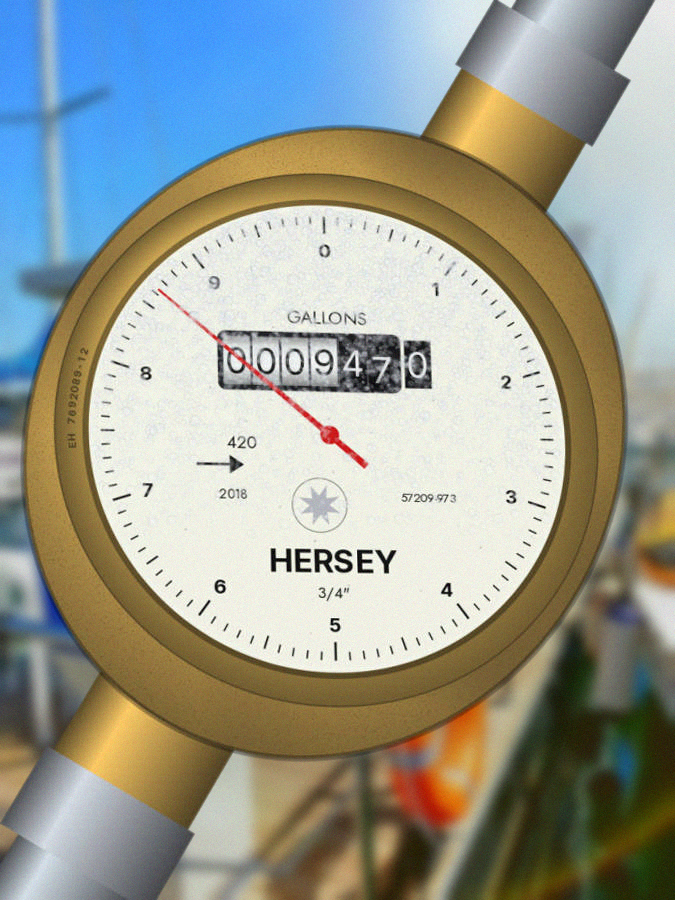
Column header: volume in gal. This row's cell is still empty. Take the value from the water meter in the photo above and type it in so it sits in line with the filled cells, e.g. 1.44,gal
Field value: 9468.6,gal
